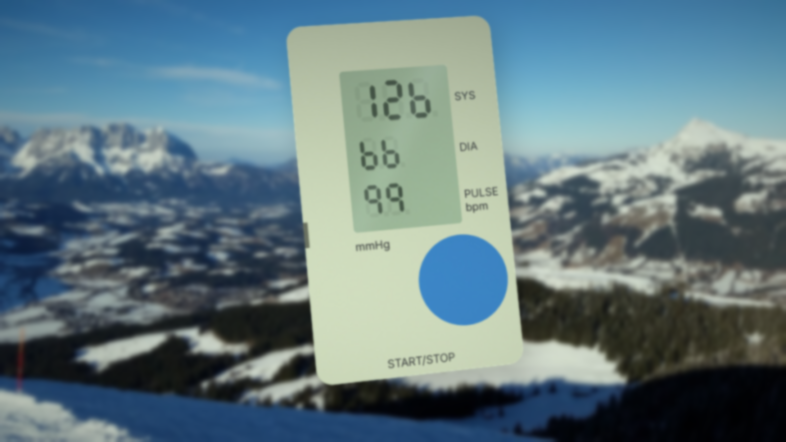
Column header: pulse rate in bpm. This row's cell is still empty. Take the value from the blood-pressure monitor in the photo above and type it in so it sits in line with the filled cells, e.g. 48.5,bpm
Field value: 99,bpm
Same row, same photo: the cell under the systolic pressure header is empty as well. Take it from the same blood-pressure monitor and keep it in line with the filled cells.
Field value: 126,mmHg
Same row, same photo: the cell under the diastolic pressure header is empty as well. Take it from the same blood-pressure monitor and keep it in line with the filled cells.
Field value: 66,mmHg
